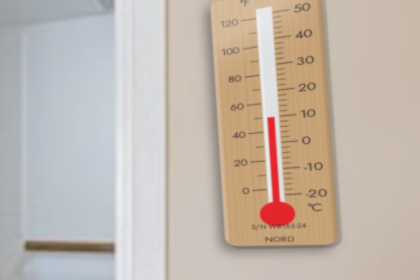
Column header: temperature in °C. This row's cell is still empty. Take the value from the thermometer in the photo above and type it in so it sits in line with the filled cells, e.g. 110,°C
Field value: 10,°C
